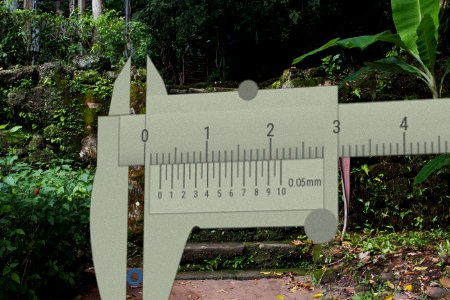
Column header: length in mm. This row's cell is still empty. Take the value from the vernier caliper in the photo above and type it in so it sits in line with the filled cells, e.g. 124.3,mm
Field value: 2.6,mm
